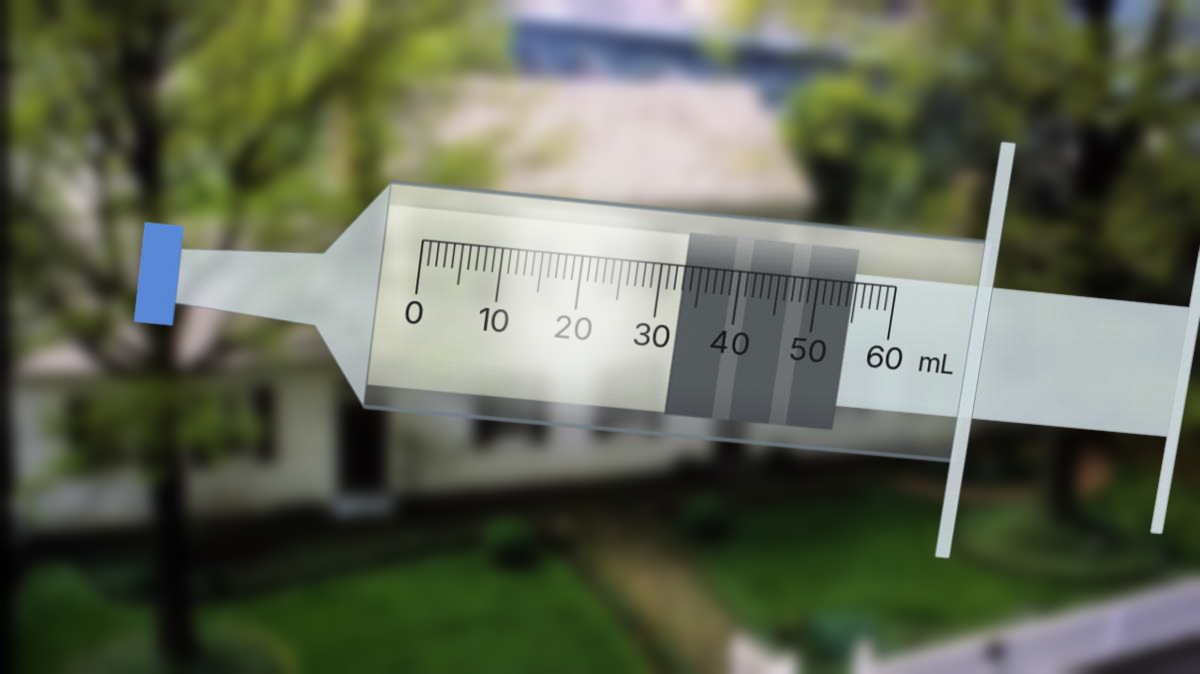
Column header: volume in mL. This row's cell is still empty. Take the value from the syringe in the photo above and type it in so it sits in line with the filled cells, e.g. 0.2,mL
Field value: 33,mL
